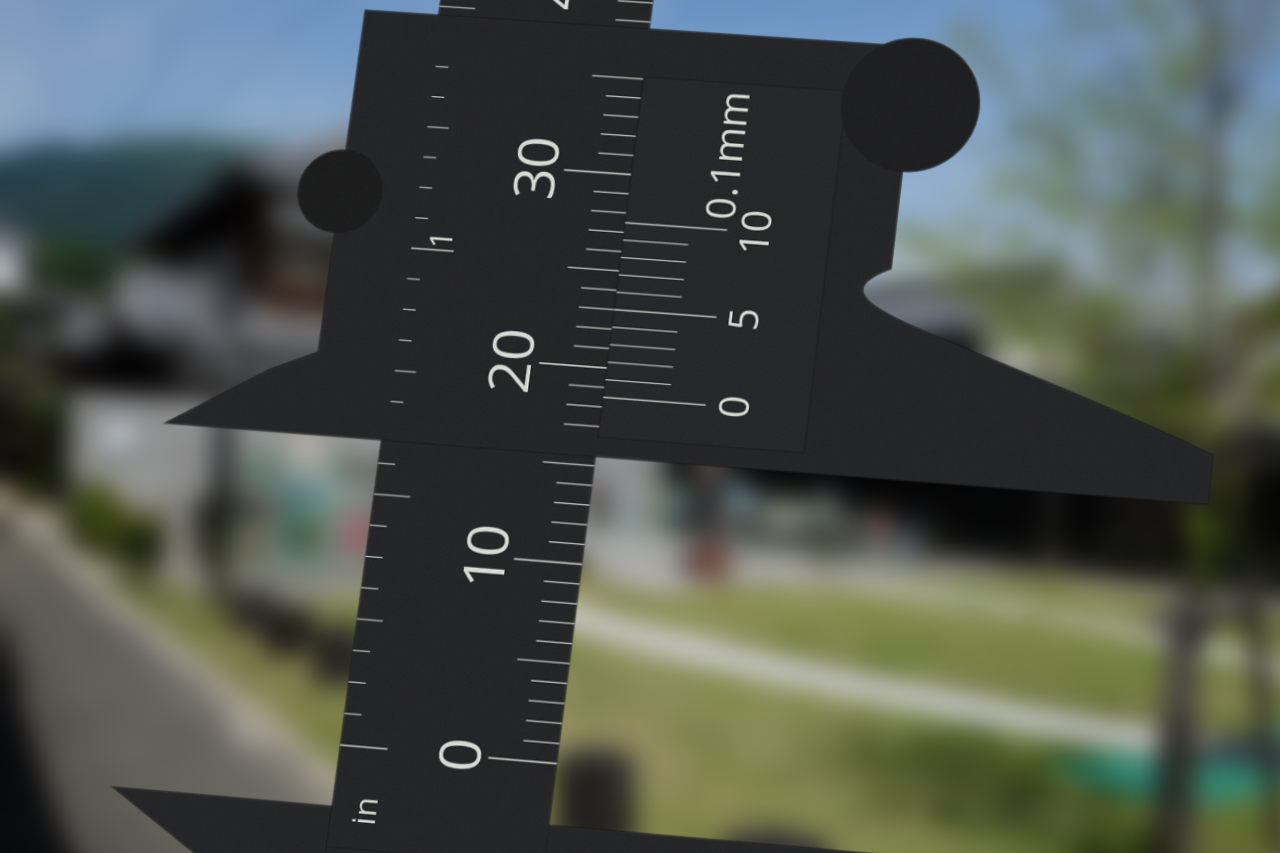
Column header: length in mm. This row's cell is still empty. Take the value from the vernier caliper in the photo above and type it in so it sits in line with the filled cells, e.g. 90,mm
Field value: 18.5,mm
